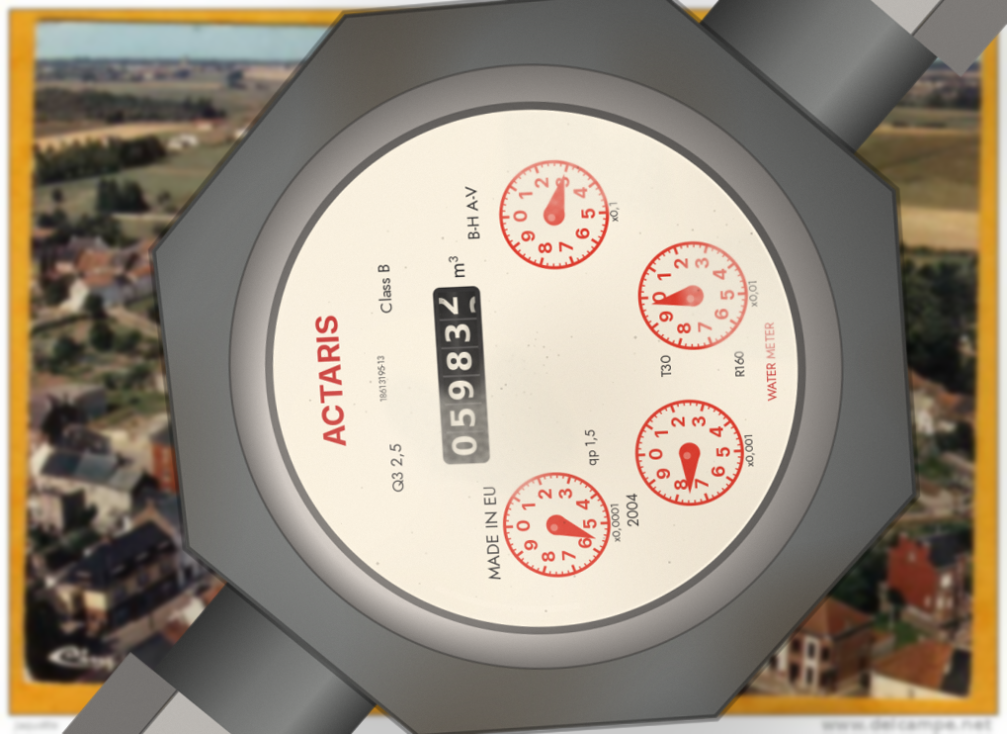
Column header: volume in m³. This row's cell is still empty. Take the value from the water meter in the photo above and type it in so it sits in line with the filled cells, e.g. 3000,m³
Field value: 59832.2975,m³
